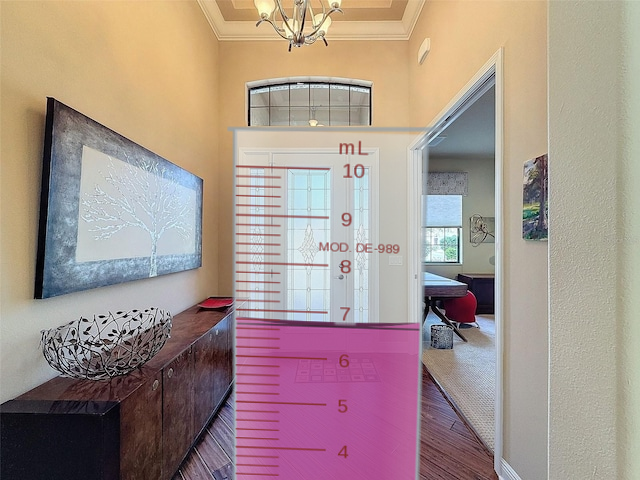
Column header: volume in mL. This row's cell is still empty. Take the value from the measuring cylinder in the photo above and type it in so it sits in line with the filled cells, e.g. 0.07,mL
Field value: 6.7,mL
